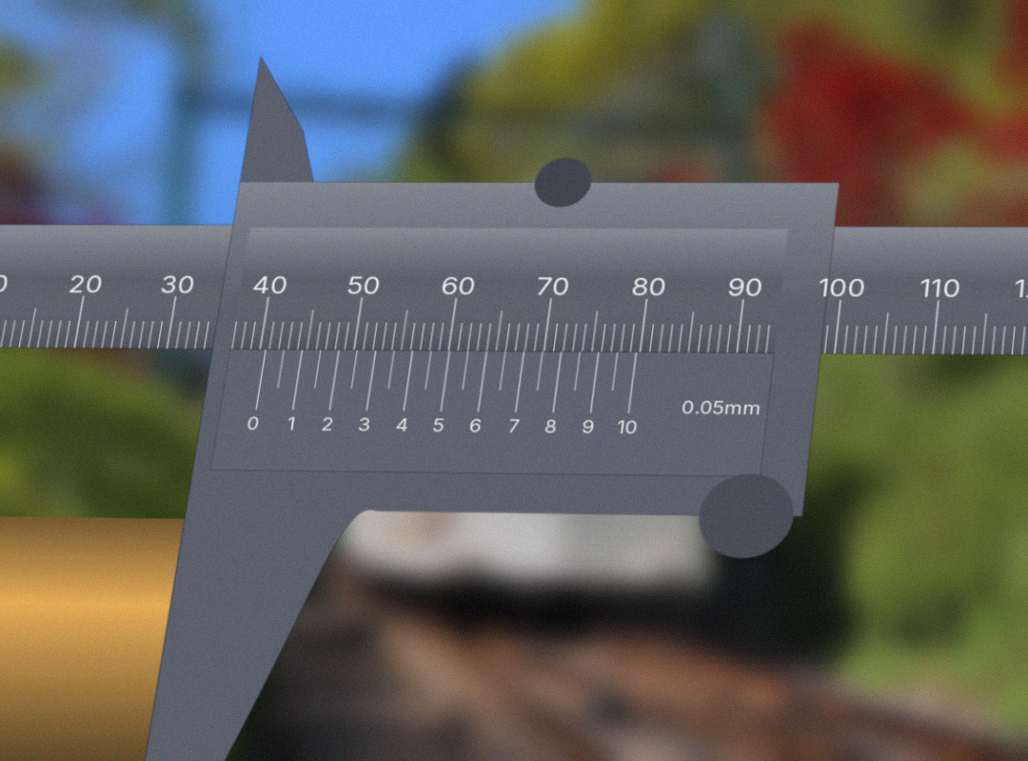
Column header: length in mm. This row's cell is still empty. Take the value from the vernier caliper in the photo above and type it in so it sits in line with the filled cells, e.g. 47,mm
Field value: 40.6,mm
